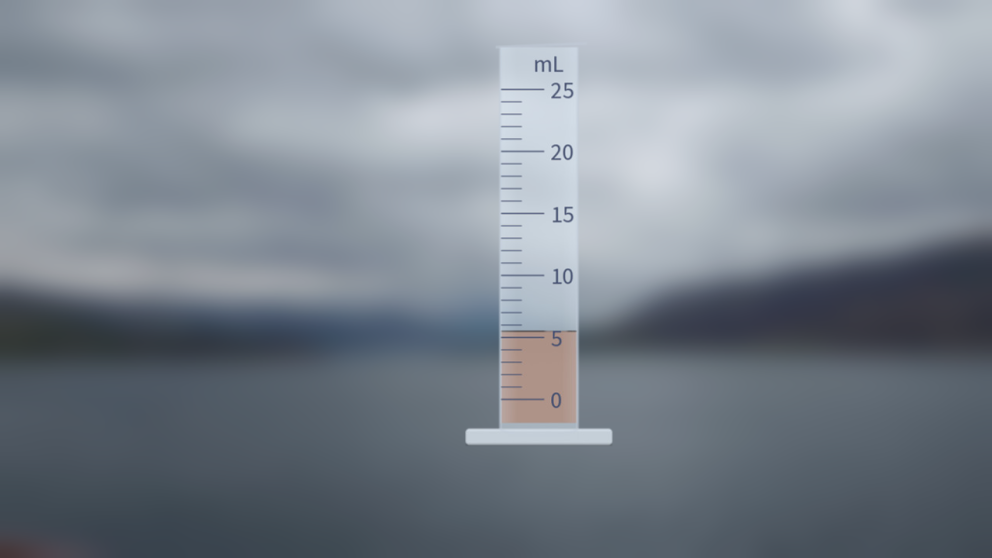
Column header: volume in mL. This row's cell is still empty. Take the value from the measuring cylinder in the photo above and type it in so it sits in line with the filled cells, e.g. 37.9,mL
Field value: 5.5,mL
